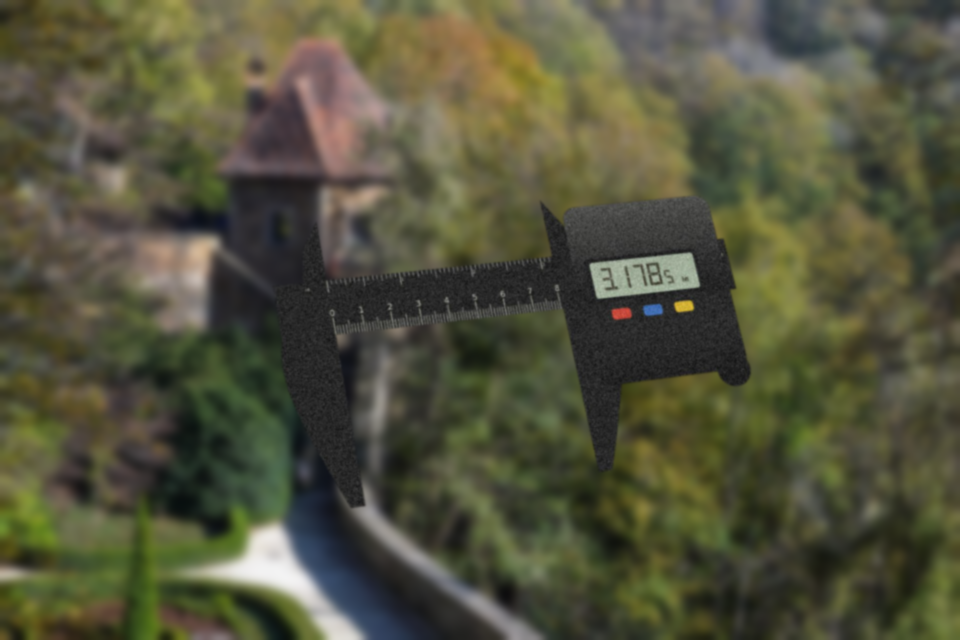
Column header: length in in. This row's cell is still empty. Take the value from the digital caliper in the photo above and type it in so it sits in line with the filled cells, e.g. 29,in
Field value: 3.1785,in
